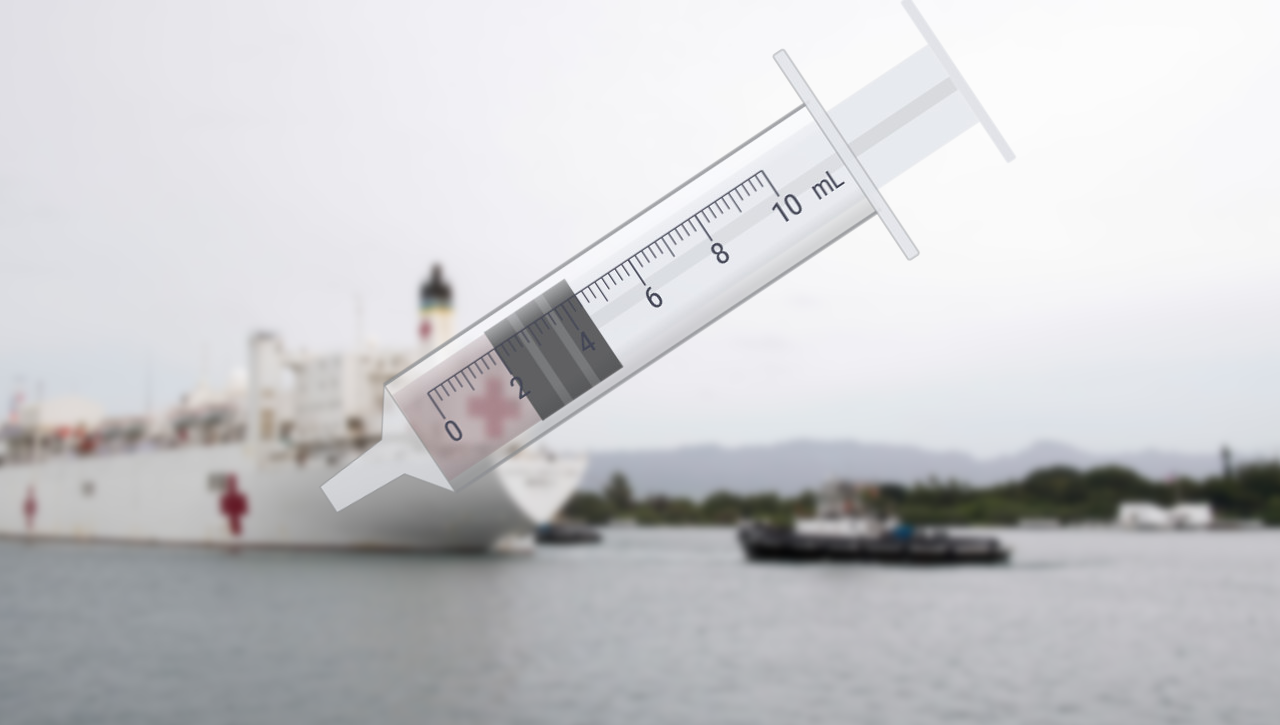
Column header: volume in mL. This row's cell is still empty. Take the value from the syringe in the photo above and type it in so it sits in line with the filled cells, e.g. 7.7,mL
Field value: 2,mL
